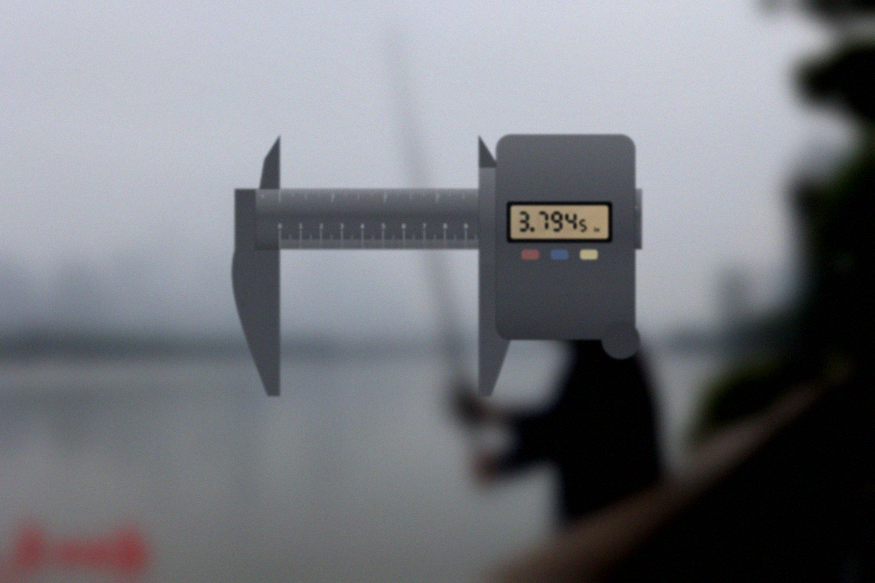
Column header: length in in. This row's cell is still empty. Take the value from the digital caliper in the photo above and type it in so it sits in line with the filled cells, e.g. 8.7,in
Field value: 3.7945,in
